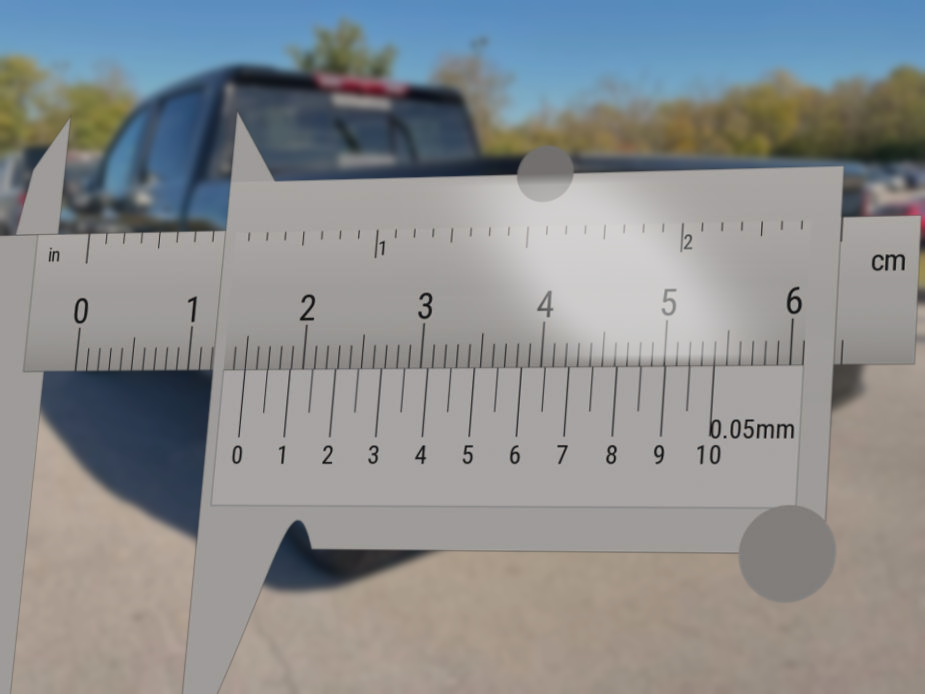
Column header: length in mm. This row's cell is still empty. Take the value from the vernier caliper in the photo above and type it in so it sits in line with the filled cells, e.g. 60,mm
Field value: 15.0,mm
